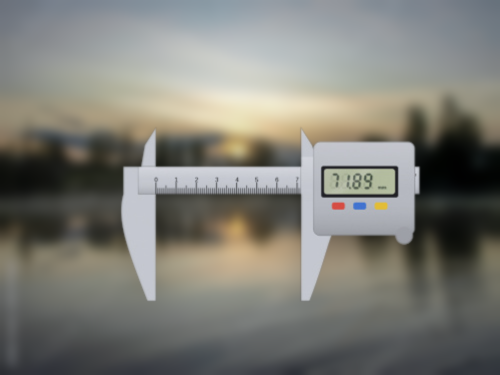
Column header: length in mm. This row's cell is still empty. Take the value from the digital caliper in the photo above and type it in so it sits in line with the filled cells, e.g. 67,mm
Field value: 71.89,mm
